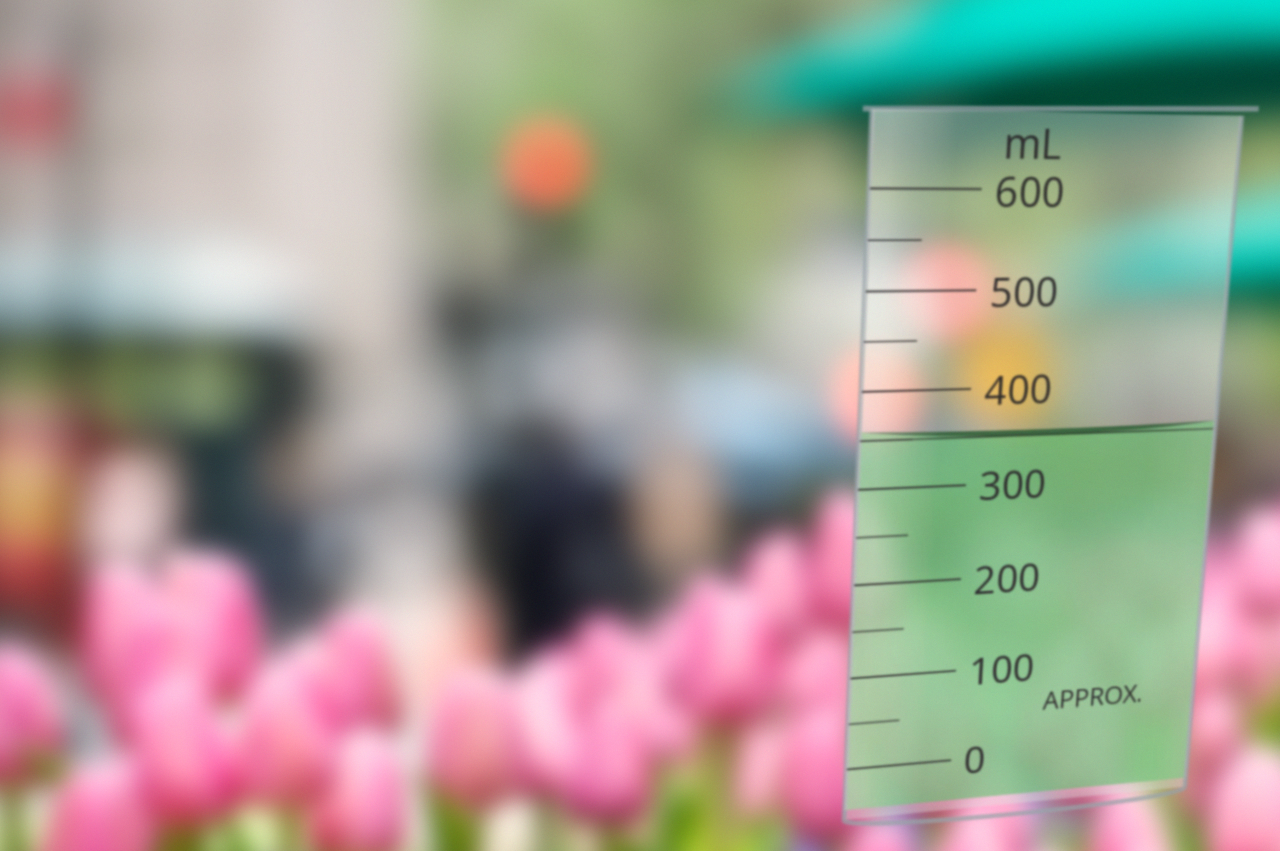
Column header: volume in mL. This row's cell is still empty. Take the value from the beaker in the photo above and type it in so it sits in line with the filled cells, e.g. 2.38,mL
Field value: 350,mL
